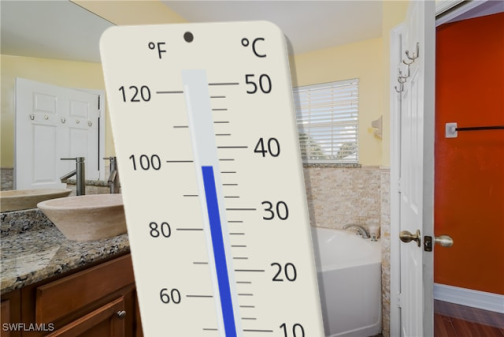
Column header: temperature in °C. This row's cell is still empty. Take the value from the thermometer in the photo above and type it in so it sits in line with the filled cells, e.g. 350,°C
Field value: 37,°C
